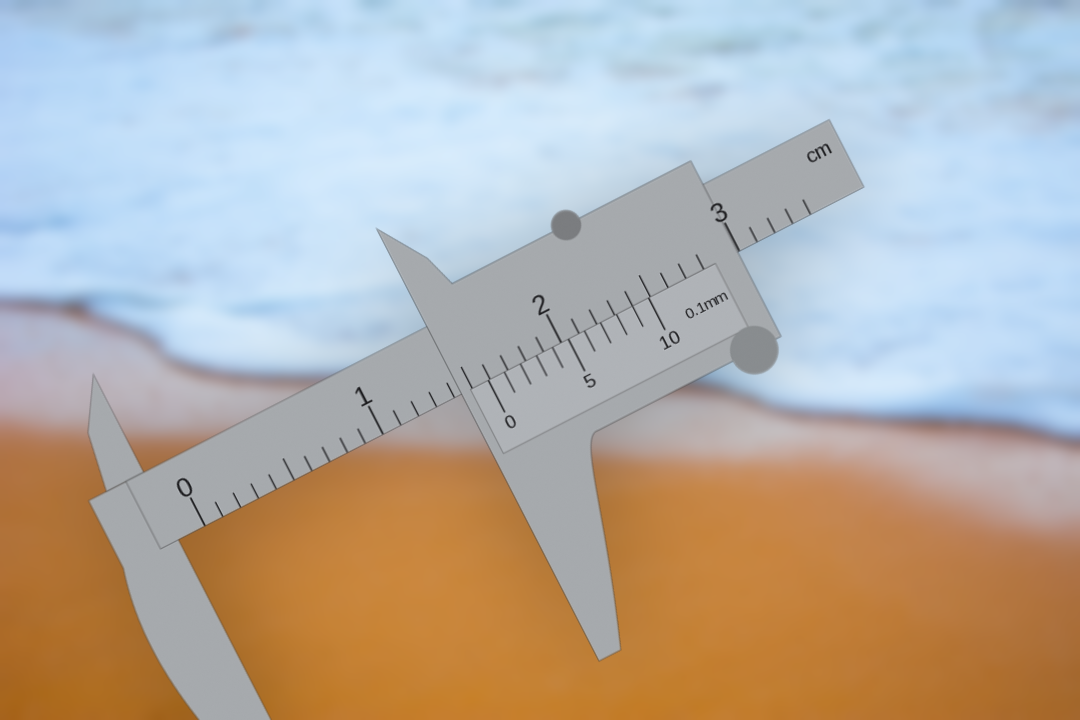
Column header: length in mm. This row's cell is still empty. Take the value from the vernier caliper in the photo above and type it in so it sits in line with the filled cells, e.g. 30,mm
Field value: 15.9,mm
